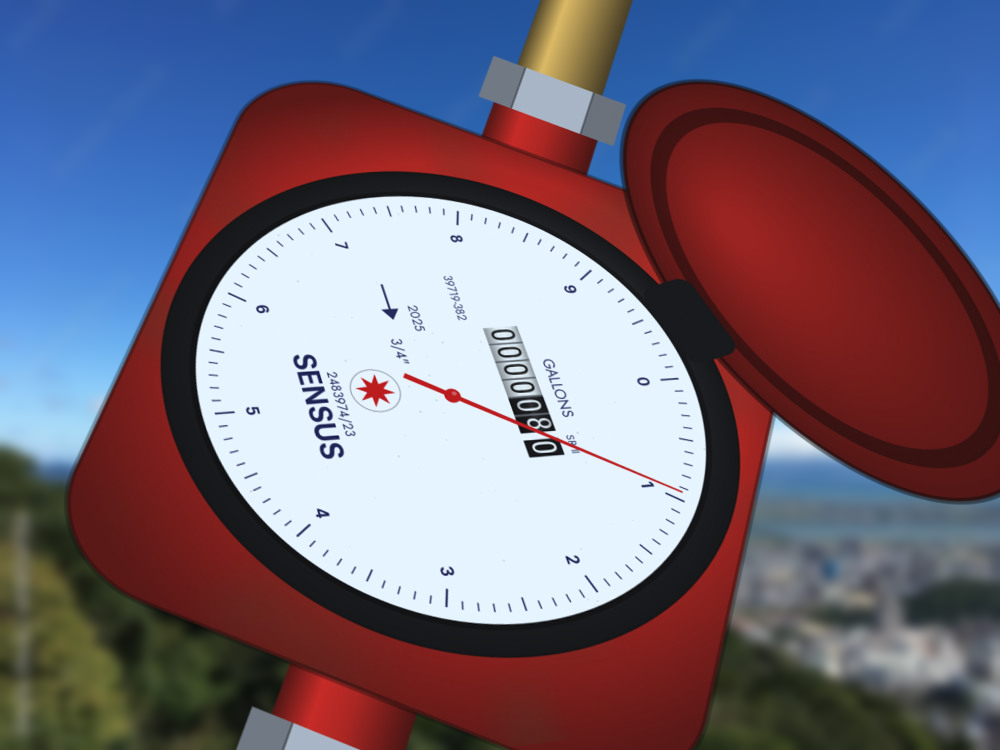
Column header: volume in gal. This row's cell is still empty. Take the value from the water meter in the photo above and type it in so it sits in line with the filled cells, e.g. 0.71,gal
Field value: 80.9,gal
